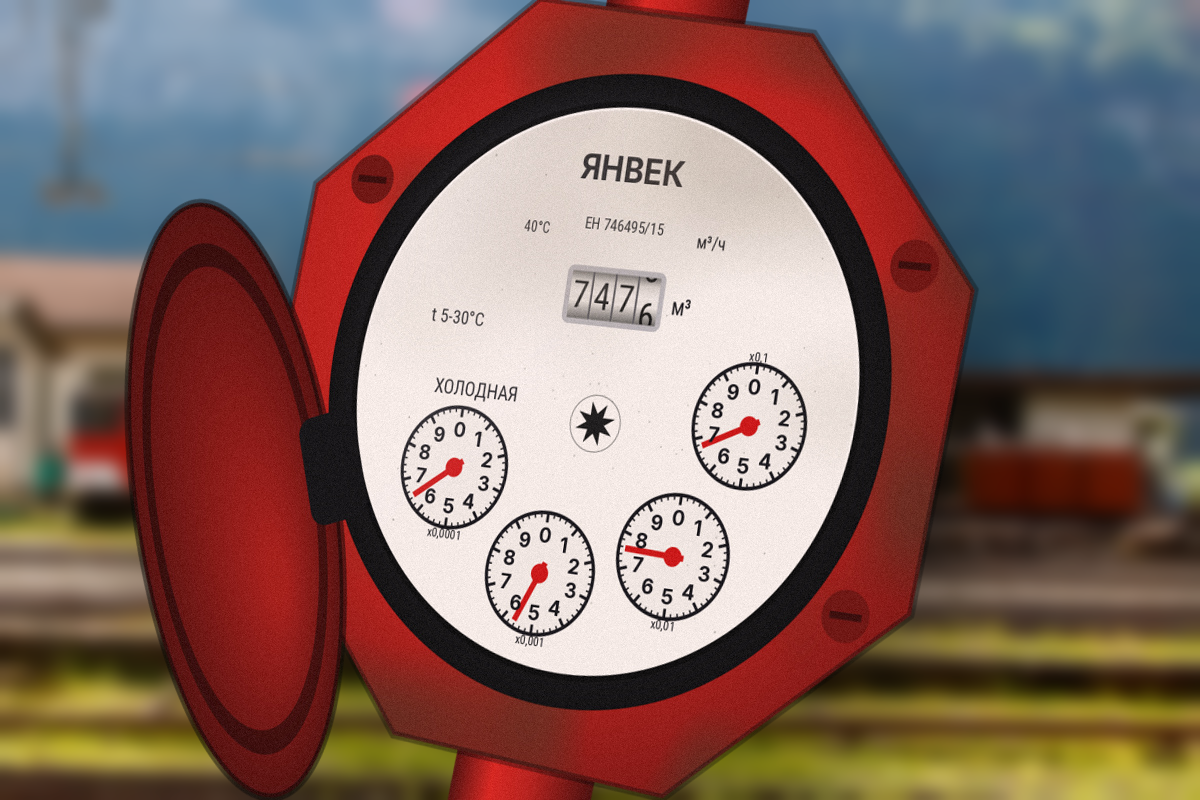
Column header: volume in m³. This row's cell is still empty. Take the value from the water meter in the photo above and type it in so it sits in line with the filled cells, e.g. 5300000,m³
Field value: 7475.6756,m³
